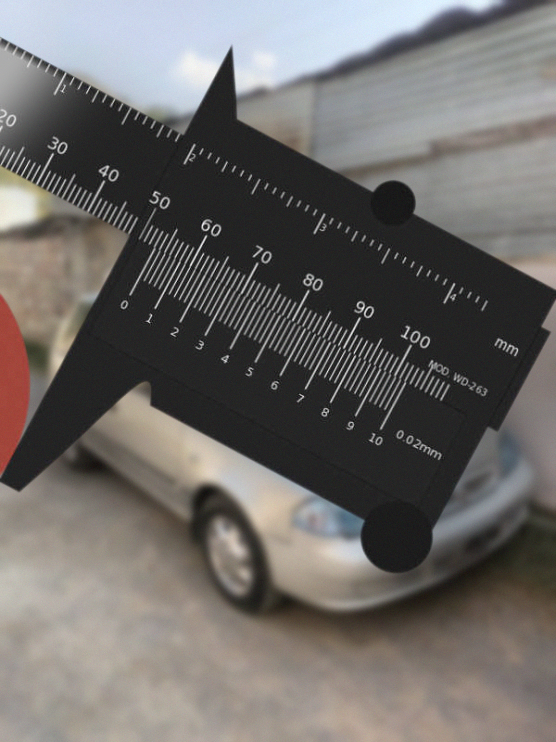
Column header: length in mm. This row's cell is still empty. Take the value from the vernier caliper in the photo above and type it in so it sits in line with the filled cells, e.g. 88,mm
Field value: 53.2,mm
